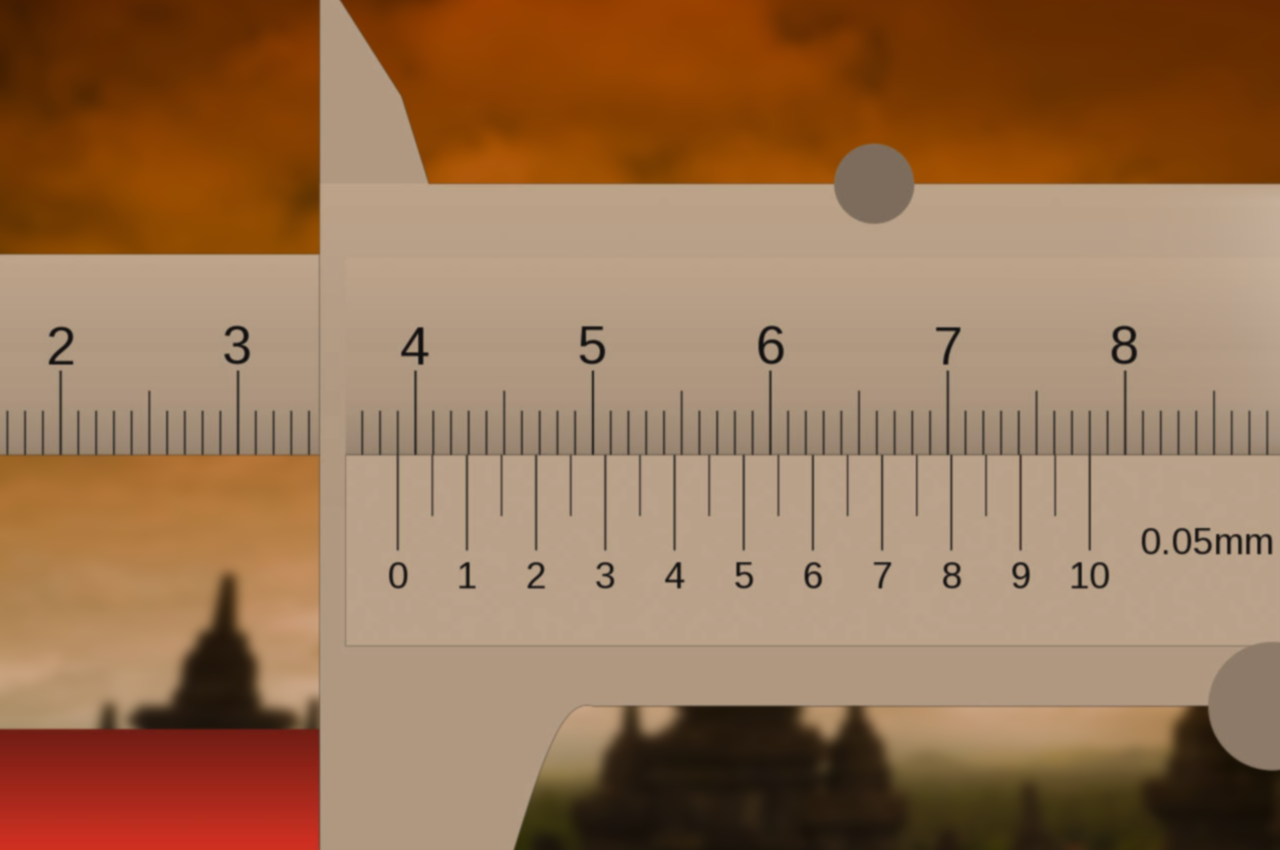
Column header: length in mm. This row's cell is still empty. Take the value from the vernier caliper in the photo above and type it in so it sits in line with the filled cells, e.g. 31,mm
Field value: 39.0,mm
